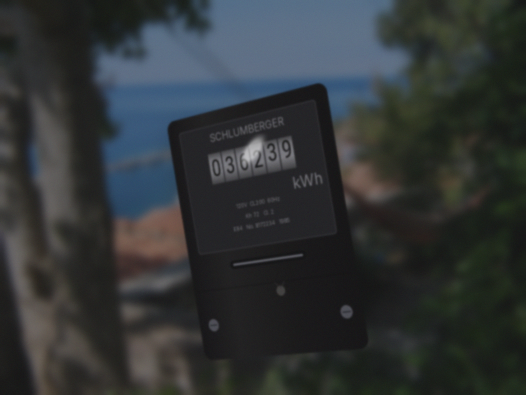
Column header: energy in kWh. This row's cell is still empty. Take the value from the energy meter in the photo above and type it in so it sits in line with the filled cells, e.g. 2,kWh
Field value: 36239,kWh
